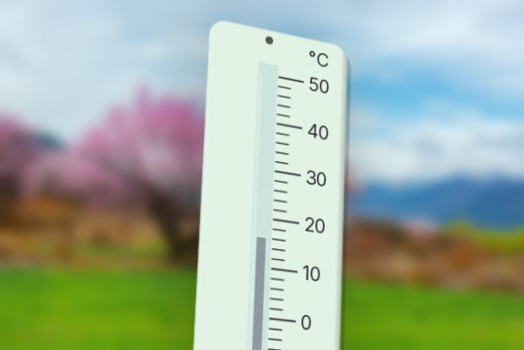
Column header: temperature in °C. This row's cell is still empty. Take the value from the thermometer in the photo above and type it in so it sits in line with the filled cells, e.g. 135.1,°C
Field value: 16,°C
